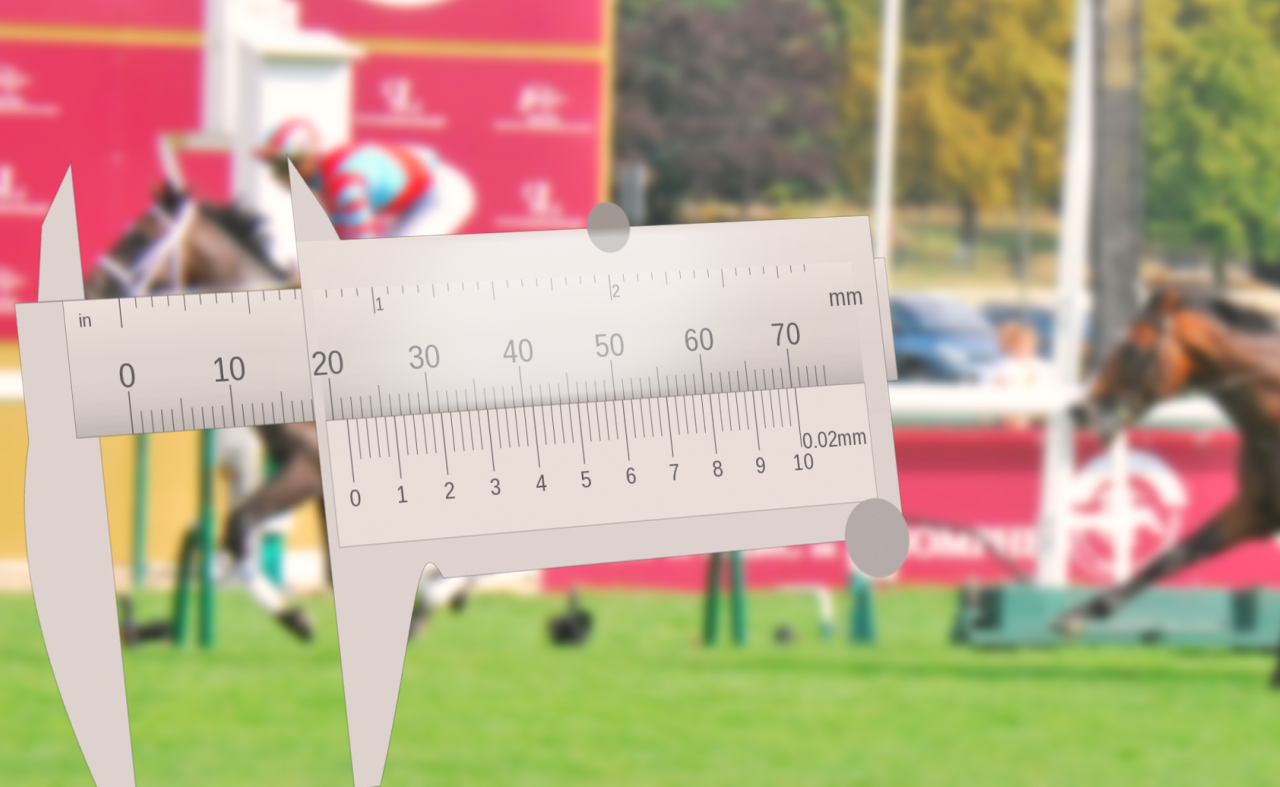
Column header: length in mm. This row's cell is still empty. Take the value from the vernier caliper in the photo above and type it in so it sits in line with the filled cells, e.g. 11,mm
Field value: 21.4,mm
